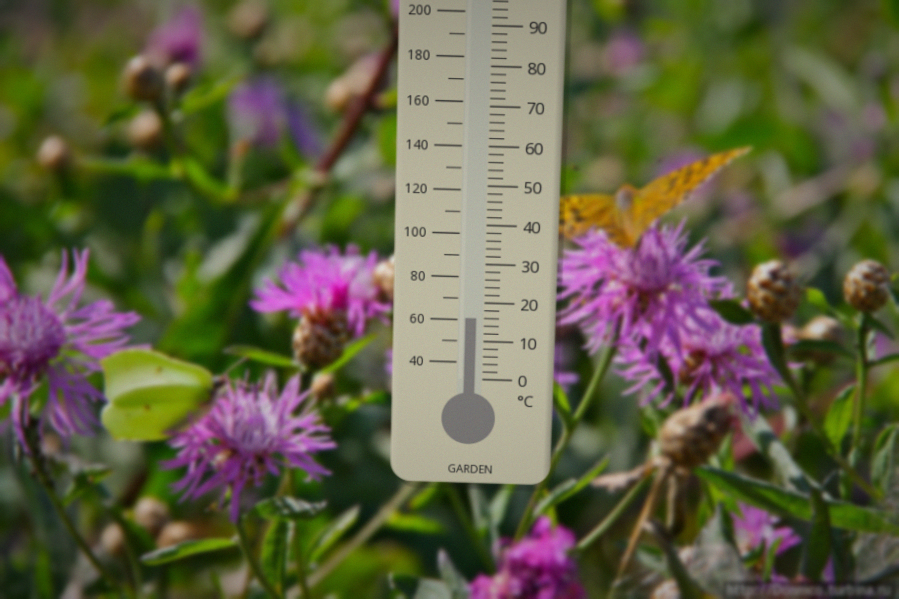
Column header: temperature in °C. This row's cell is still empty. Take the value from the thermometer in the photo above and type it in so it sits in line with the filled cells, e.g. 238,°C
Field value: 16,°C
